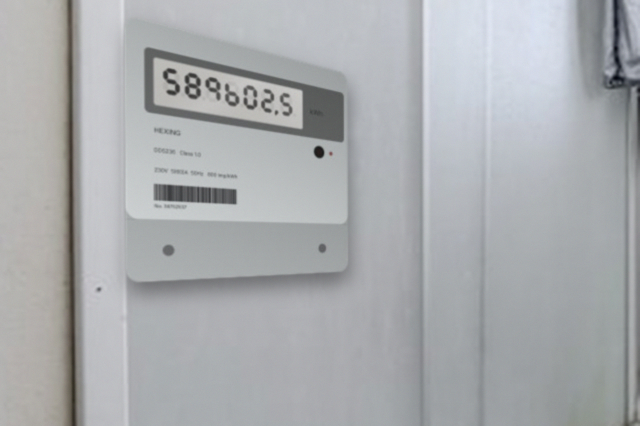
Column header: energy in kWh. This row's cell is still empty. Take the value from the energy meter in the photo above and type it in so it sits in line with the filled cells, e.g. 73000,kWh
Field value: 589602.5,kWh
